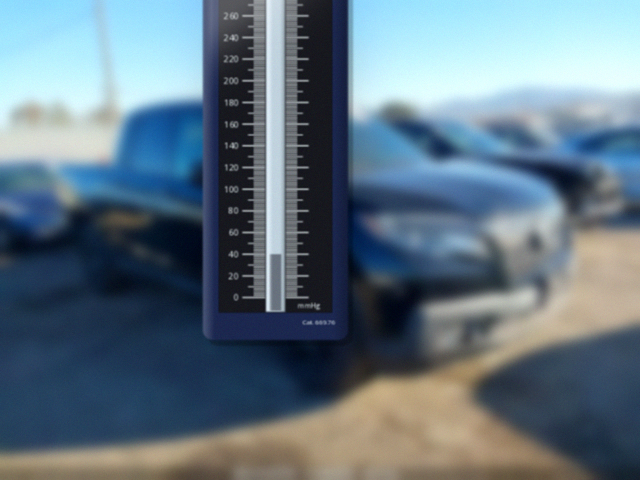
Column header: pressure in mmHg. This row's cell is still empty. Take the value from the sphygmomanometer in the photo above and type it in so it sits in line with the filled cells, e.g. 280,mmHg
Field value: 40,mmHg
